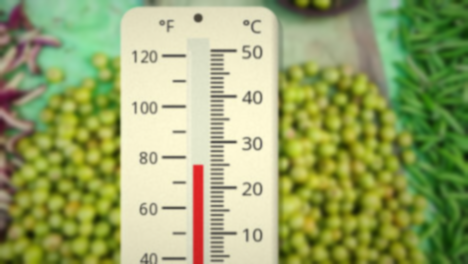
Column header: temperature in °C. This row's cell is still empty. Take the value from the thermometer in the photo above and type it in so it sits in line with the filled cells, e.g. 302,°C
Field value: 25,°C
